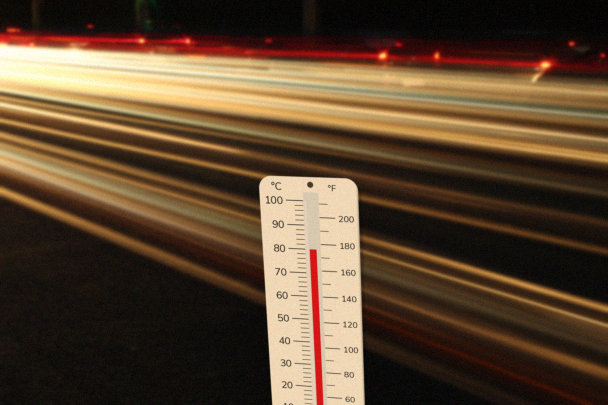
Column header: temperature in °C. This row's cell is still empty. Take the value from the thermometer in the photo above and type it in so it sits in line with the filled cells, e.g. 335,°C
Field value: 80,°C
